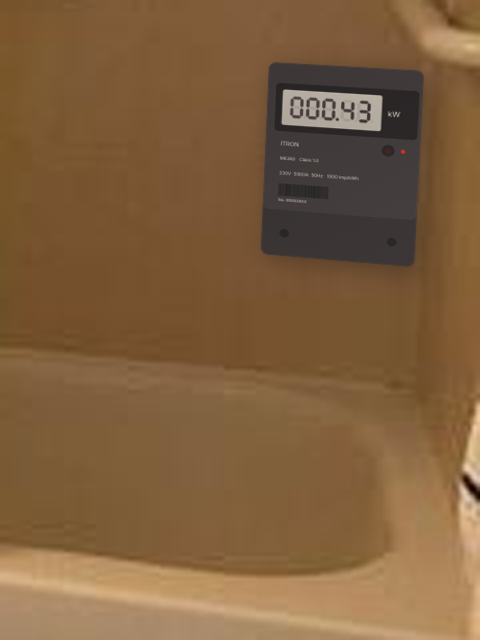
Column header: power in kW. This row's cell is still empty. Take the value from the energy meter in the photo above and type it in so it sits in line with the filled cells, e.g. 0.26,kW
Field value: 0.43,kW
